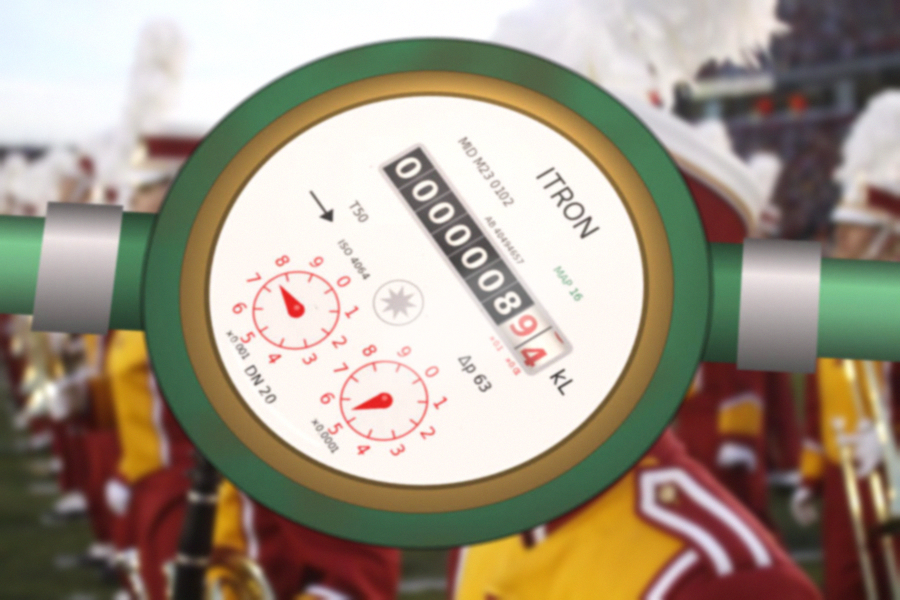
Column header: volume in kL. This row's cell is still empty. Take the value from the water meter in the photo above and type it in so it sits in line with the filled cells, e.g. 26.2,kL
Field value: 8.9375,kL
